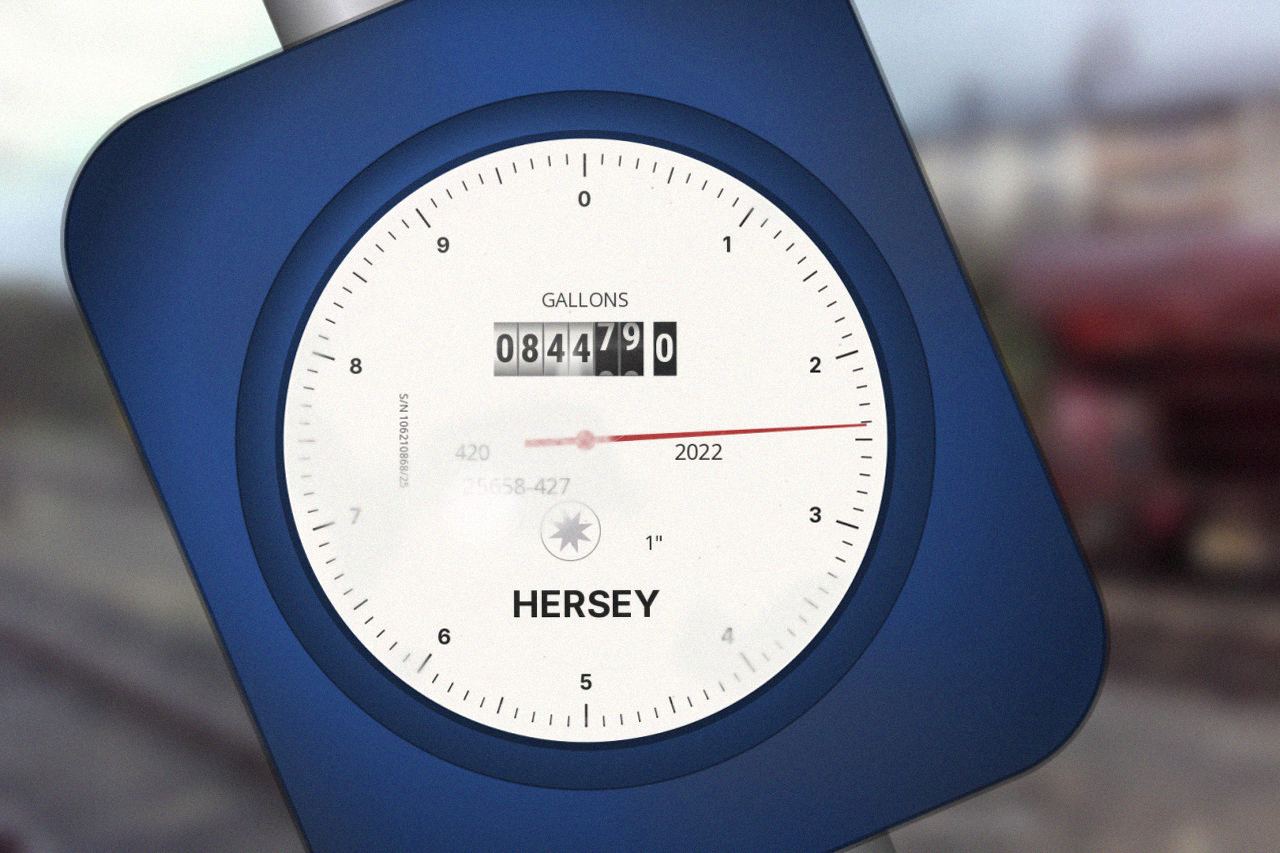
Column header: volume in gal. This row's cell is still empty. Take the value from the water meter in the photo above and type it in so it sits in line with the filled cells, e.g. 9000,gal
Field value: 844792.4,gal
